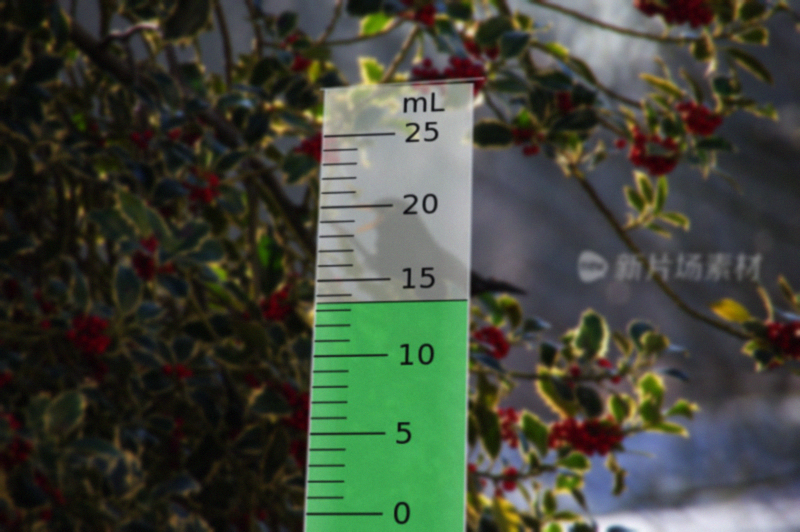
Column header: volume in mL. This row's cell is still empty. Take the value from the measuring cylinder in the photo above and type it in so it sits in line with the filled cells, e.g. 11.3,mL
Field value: 13.5,mL
